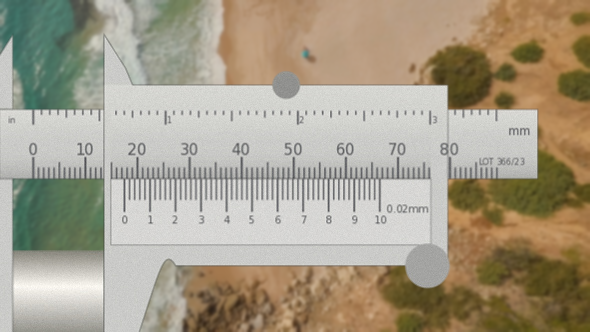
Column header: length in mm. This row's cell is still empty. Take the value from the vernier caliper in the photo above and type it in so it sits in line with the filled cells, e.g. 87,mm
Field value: 17.5,mm
